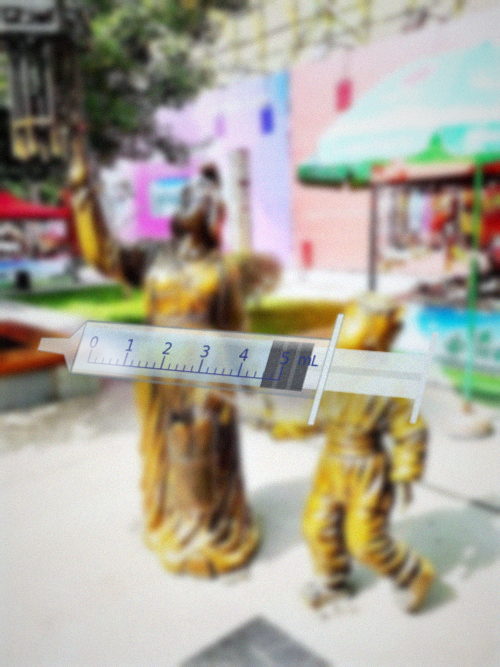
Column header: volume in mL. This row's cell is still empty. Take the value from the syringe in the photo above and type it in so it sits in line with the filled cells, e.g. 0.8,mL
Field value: 4.6,mL
